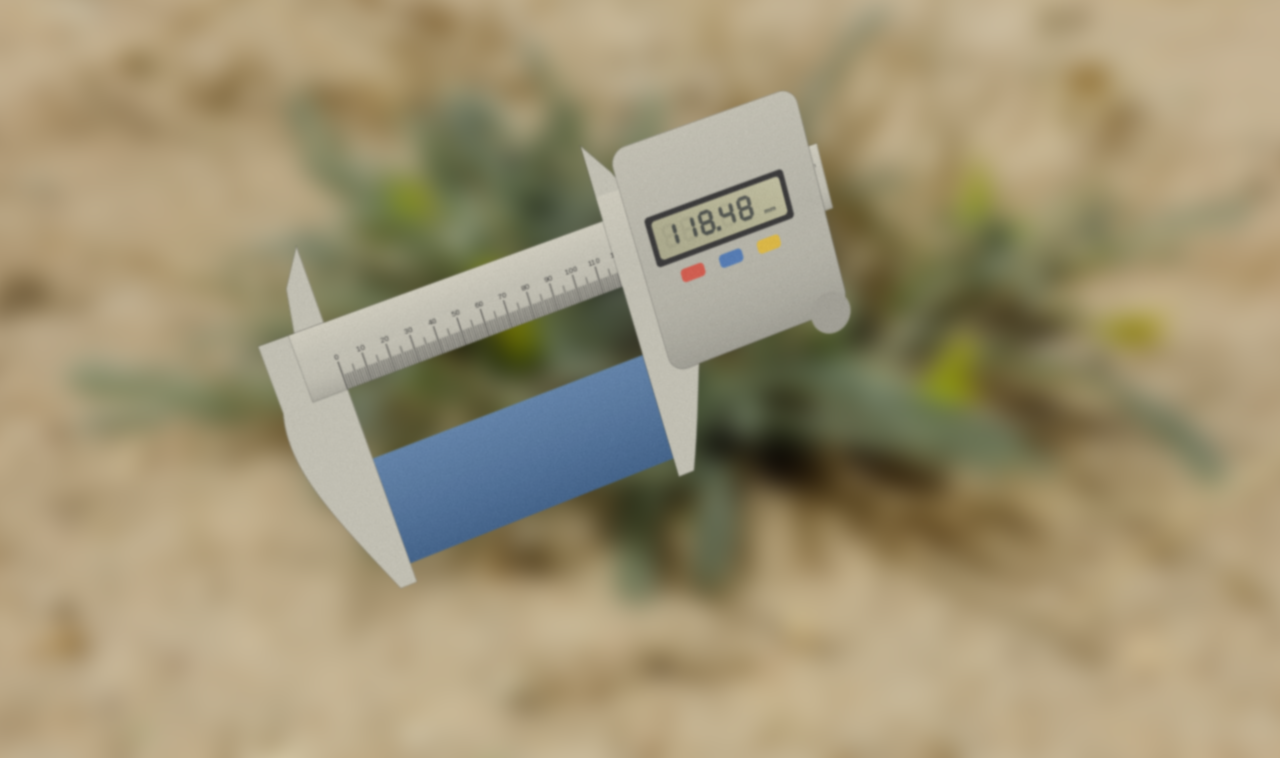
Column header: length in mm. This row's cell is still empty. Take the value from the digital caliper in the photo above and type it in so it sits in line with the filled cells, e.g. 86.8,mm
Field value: 118.48,mm
